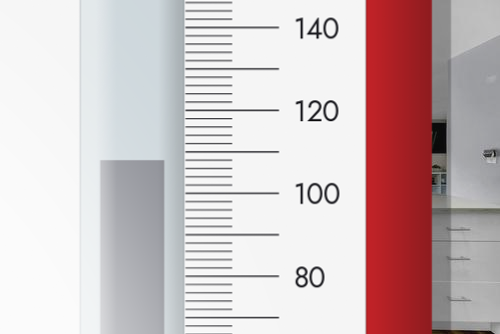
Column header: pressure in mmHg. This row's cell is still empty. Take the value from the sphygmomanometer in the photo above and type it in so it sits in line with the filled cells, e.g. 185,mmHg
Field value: 108,mmHg
